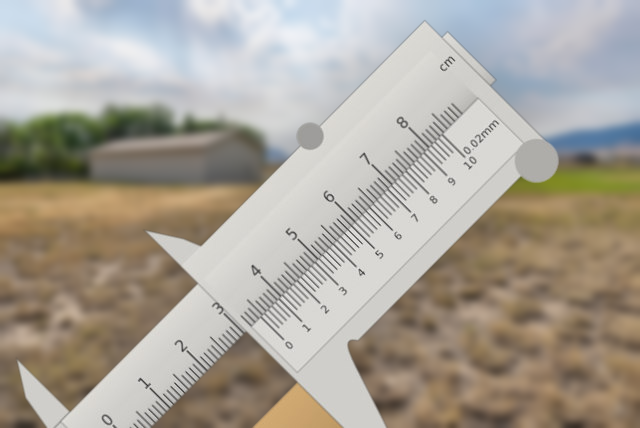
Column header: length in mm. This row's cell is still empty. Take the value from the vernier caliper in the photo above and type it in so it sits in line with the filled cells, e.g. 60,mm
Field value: 34.5,mm
